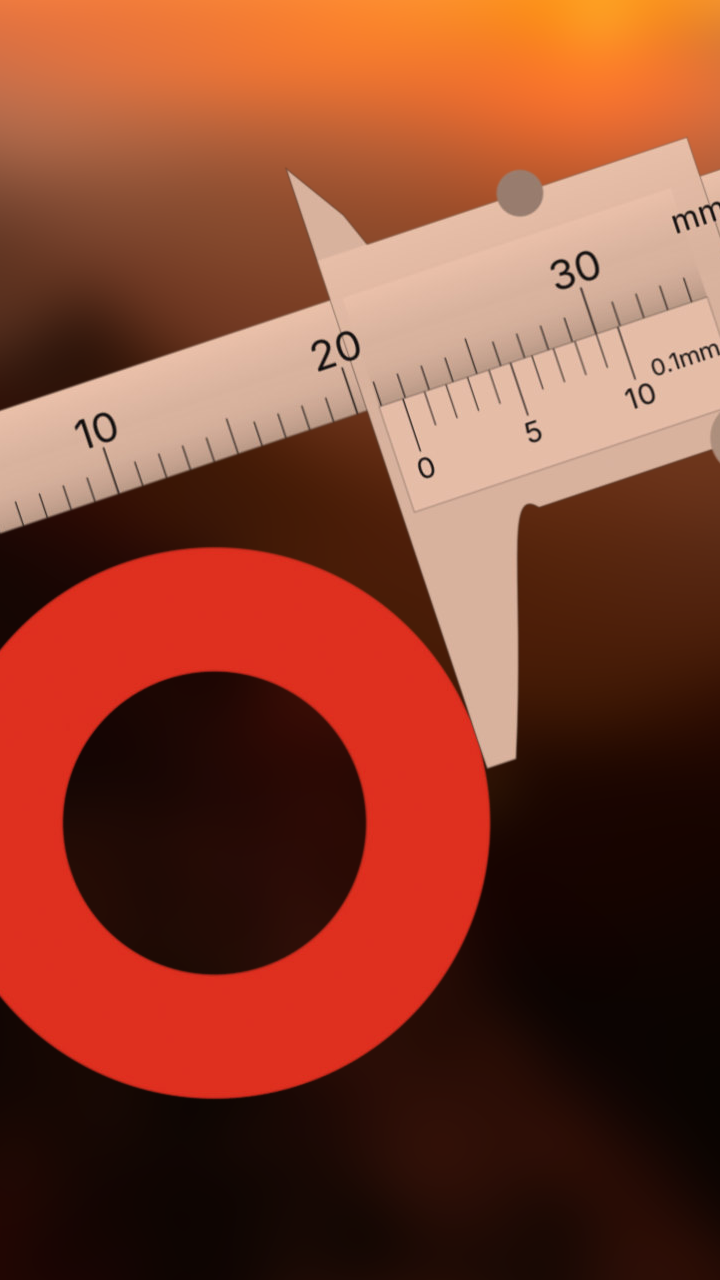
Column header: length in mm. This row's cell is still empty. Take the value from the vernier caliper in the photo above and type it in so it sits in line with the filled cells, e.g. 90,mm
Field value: 21.9,mm
